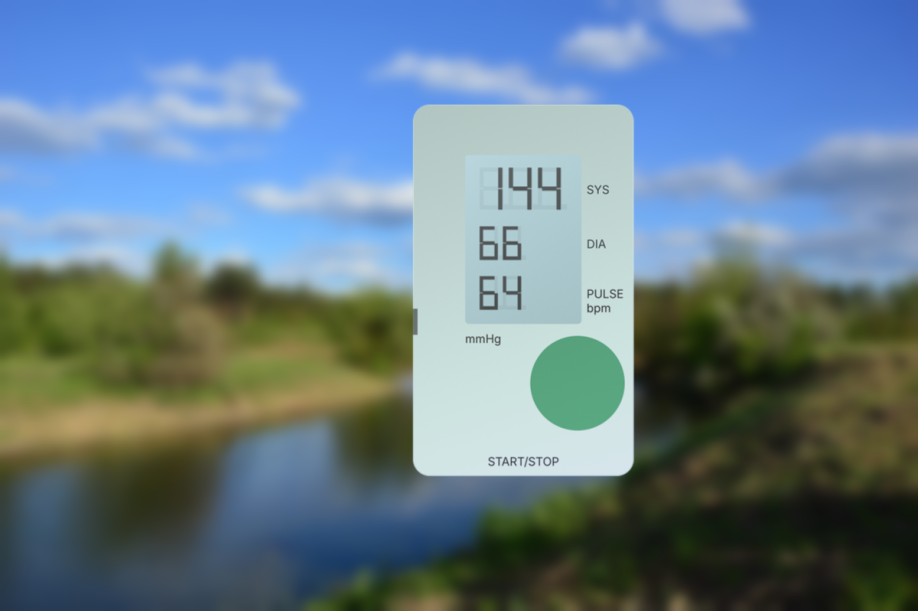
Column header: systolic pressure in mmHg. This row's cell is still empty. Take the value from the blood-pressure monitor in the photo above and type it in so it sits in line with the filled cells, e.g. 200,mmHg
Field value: 144,mmHg
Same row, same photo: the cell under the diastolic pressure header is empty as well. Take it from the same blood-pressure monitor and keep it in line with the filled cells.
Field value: 66,mmHg
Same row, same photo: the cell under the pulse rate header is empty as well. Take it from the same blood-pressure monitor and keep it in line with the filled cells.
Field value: 64,bpm
